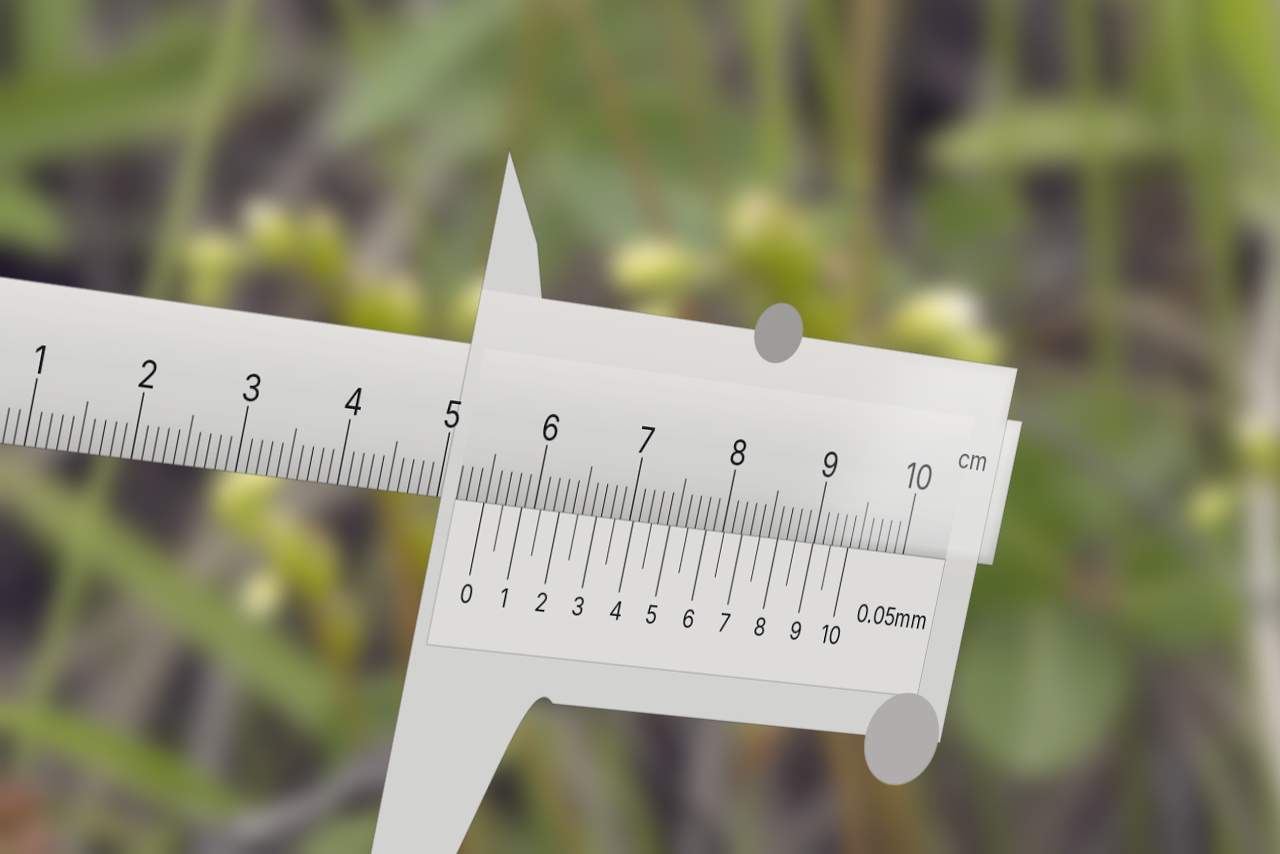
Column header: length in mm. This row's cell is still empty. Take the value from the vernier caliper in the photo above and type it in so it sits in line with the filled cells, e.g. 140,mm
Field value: 54.8,mm
